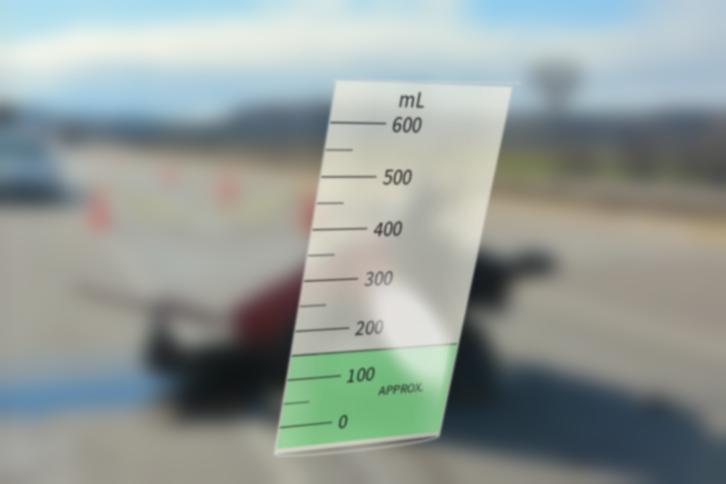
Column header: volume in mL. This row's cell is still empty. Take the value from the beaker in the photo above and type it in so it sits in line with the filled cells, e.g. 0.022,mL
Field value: 150,mL
